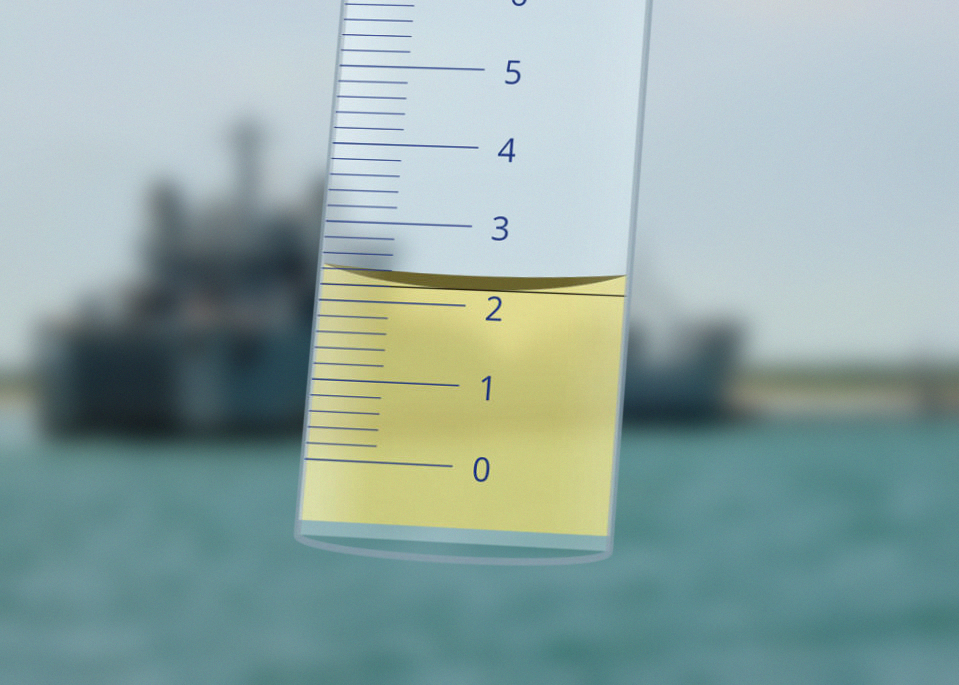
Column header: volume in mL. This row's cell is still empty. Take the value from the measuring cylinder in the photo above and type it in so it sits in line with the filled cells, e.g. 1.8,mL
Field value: 2.2,mL
